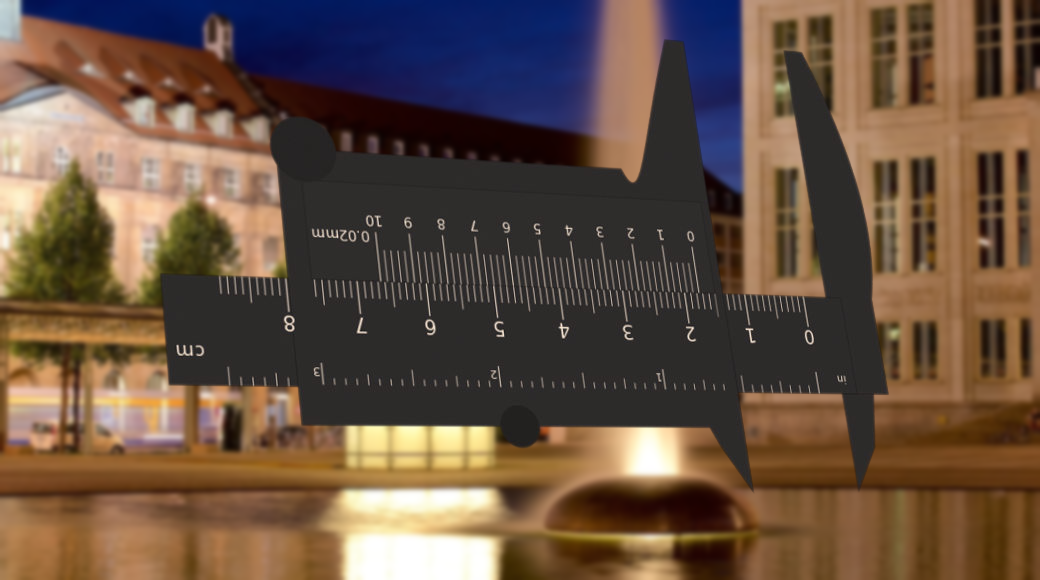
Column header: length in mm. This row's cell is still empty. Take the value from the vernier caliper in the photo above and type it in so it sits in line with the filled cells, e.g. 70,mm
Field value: 17.6,mm
